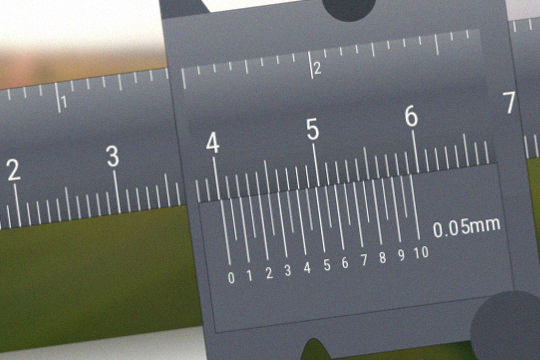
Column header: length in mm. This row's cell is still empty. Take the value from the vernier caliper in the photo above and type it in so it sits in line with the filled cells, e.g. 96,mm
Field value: 40.2,mm
